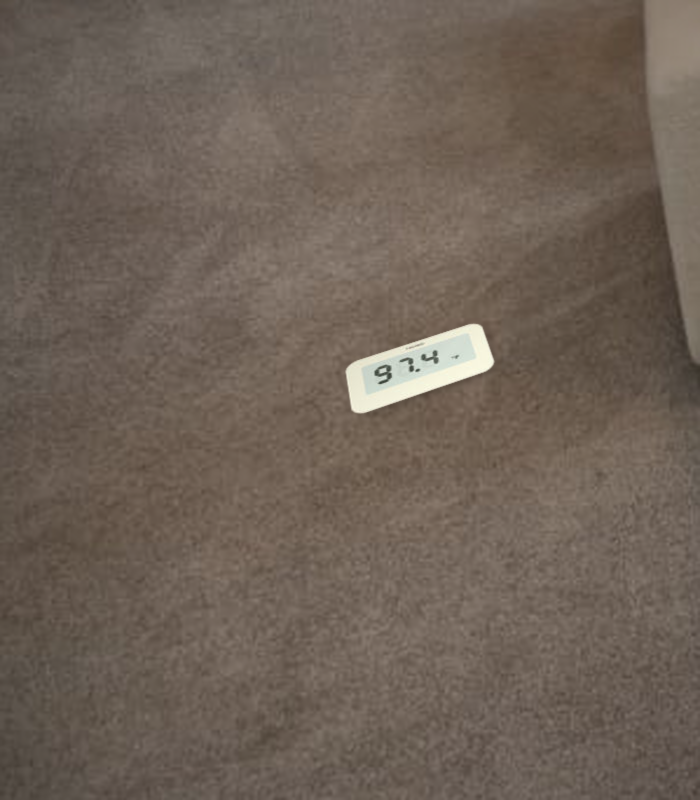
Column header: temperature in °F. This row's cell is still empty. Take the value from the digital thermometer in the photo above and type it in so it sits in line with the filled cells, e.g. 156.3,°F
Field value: 97.4,°F
